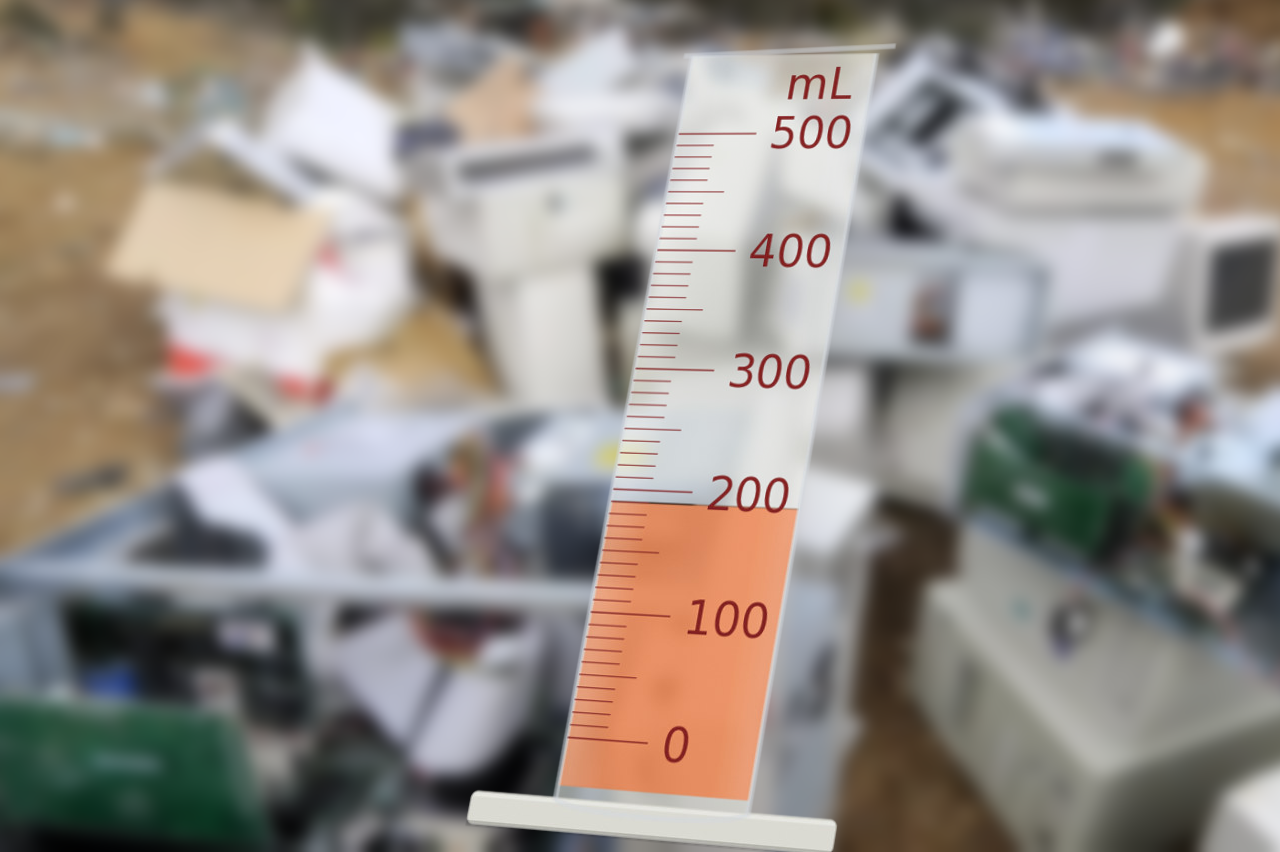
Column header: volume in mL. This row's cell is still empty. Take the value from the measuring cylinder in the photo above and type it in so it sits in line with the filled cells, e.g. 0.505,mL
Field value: 190,mL
